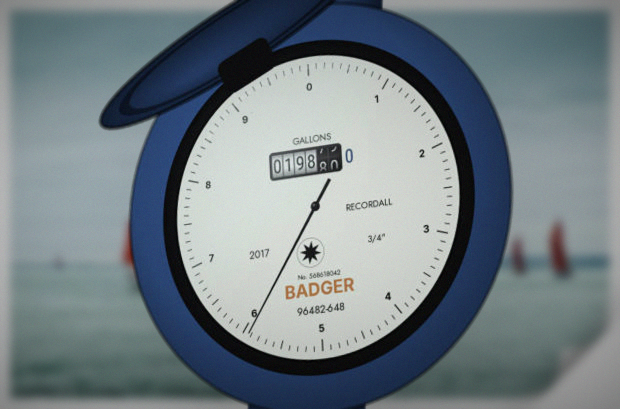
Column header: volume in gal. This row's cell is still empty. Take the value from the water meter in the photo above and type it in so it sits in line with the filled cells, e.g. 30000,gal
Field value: 198795.9,gal
